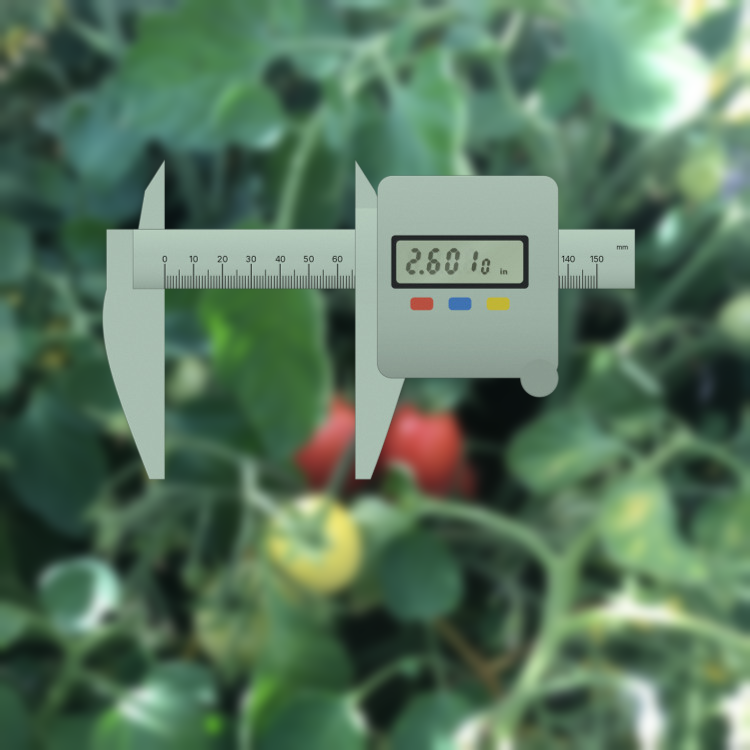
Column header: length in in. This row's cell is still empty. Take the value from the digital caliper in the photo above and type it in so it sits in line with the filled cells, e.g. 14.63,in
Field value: 2.6010,in
